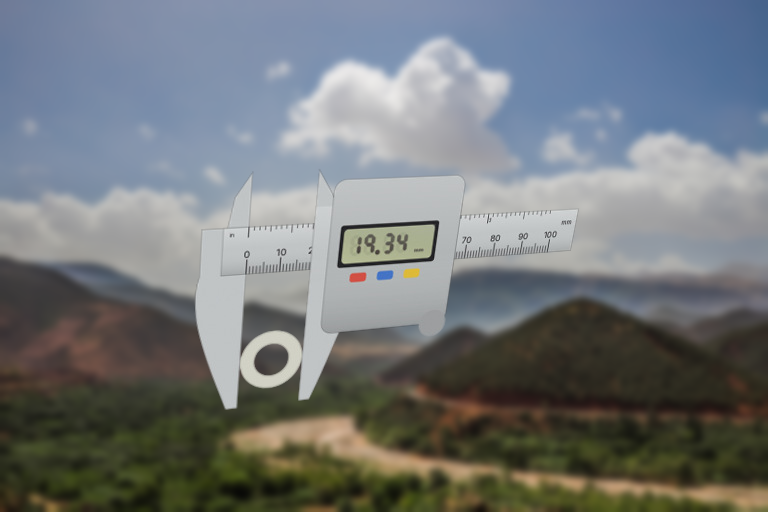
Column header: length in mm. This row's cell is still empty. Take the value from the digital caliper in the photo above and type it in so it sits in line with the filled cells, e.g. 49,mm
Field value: 19.34,mm
